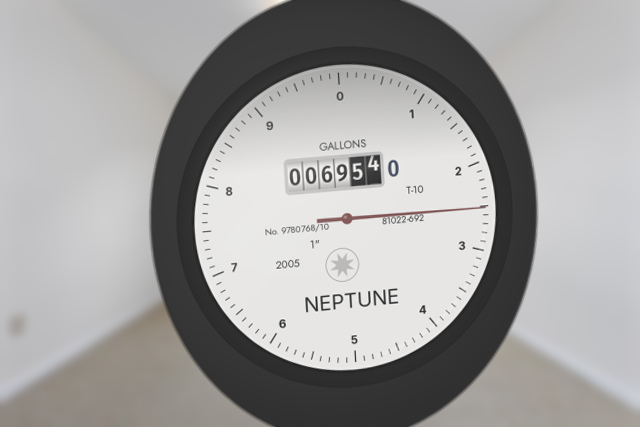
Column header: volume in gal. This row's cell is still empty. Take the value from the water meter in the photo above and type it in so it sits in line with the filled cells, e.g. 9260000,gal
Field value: 69542.5,gal
